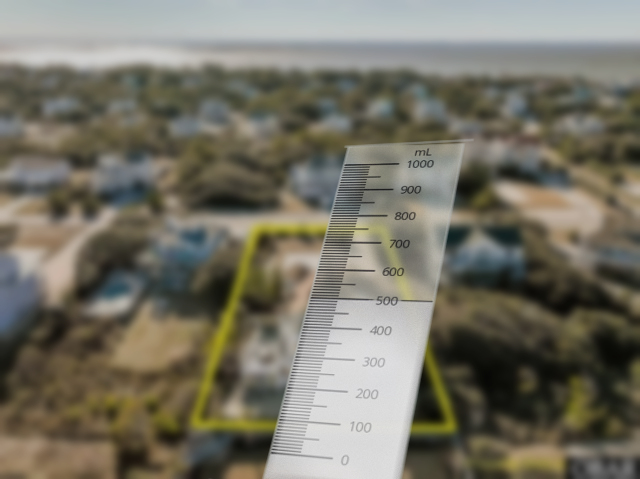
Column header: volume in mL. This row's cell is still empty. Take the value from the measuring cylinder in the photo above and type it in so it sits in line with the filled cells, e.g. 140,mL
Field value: 500,mL
